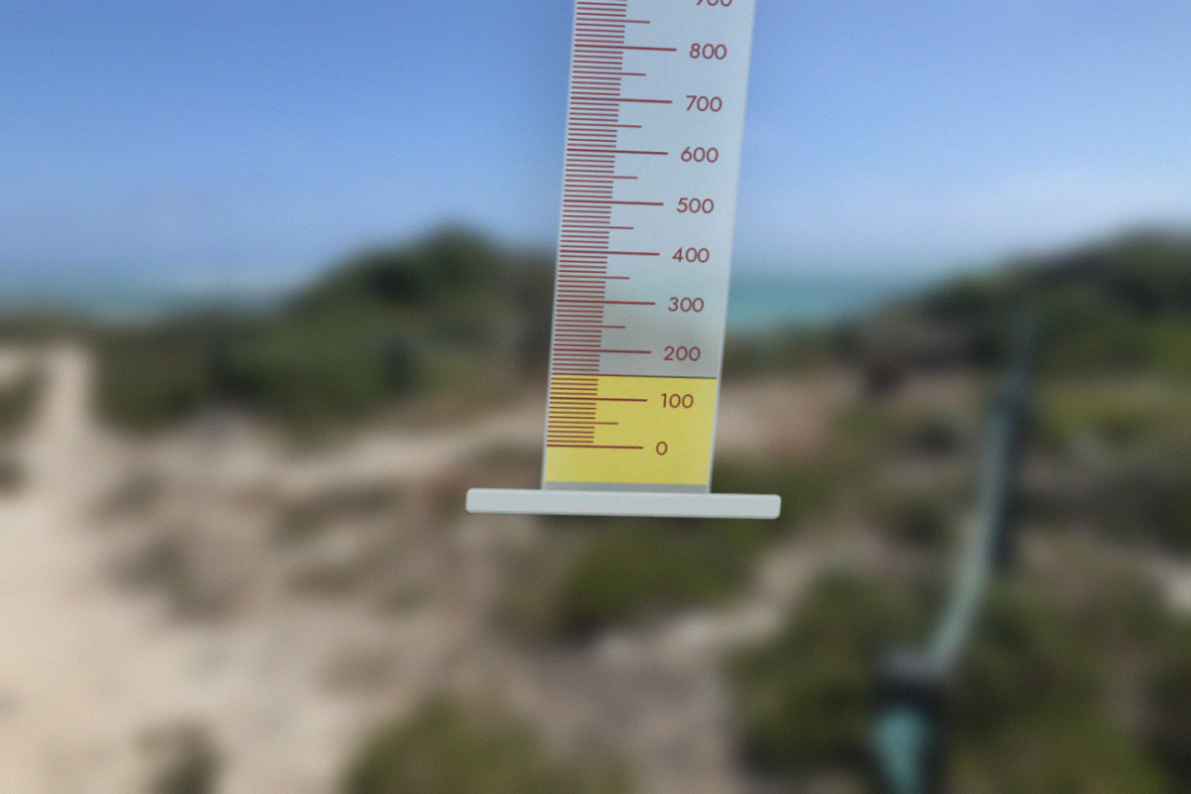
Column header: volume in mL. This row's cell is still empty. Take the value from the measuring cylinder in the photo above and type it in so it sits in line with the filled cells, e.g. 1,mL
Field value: 150,mL
